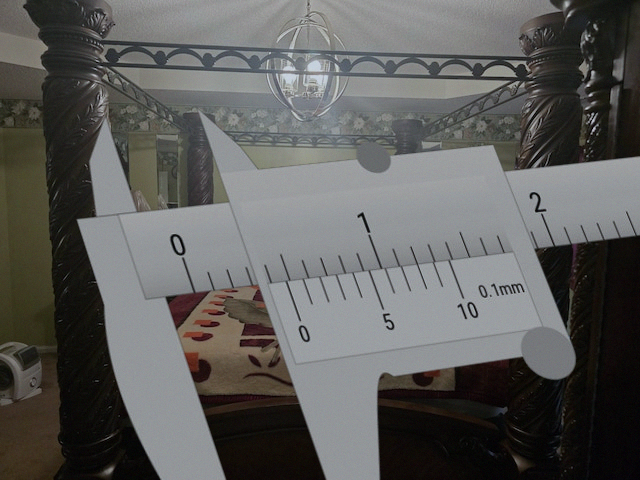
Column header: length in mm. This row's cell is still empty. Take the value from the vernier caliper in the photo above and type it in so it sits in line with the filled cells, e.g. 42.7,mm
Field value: 4.8,mm
